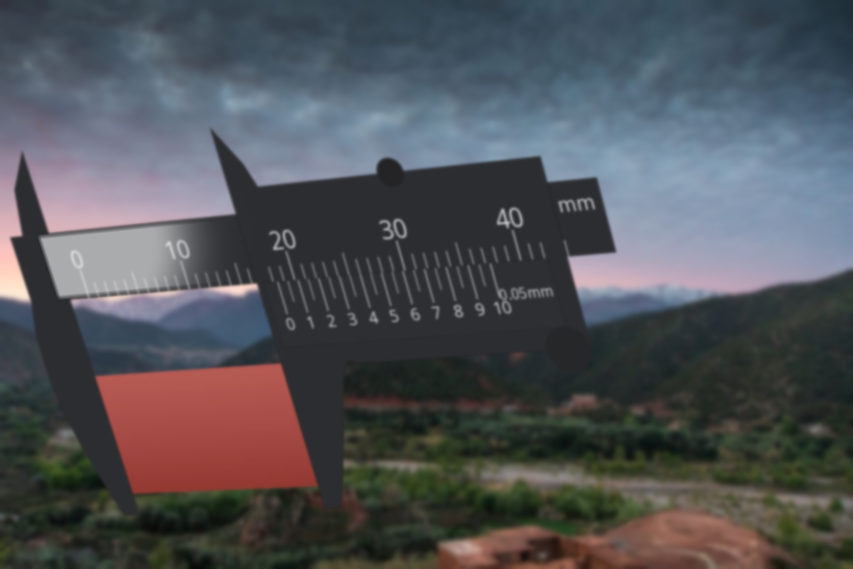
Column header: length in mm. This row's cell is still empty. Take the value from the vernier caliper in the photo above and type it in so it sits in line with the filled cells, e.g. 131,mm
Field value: 18.4,mm
